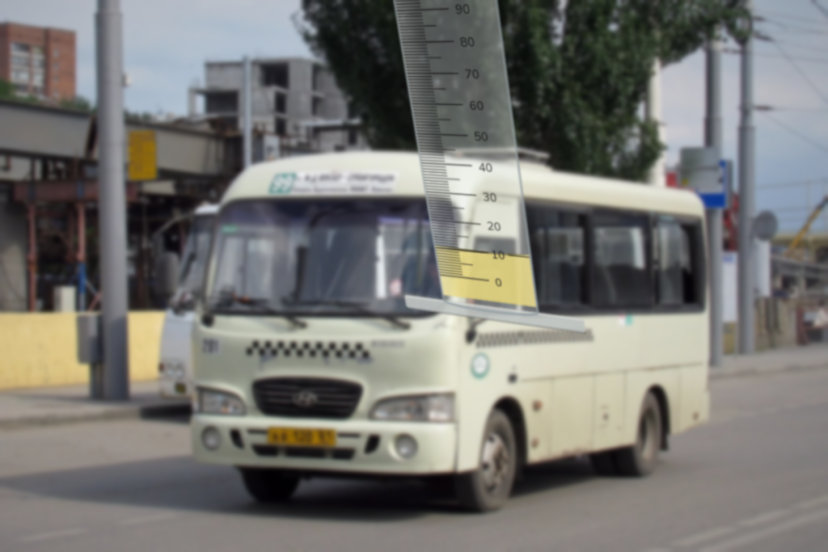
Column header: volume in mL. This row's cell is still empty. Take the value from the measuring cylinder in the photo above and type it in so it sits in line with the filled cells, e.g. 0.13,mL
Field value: 10,mL
